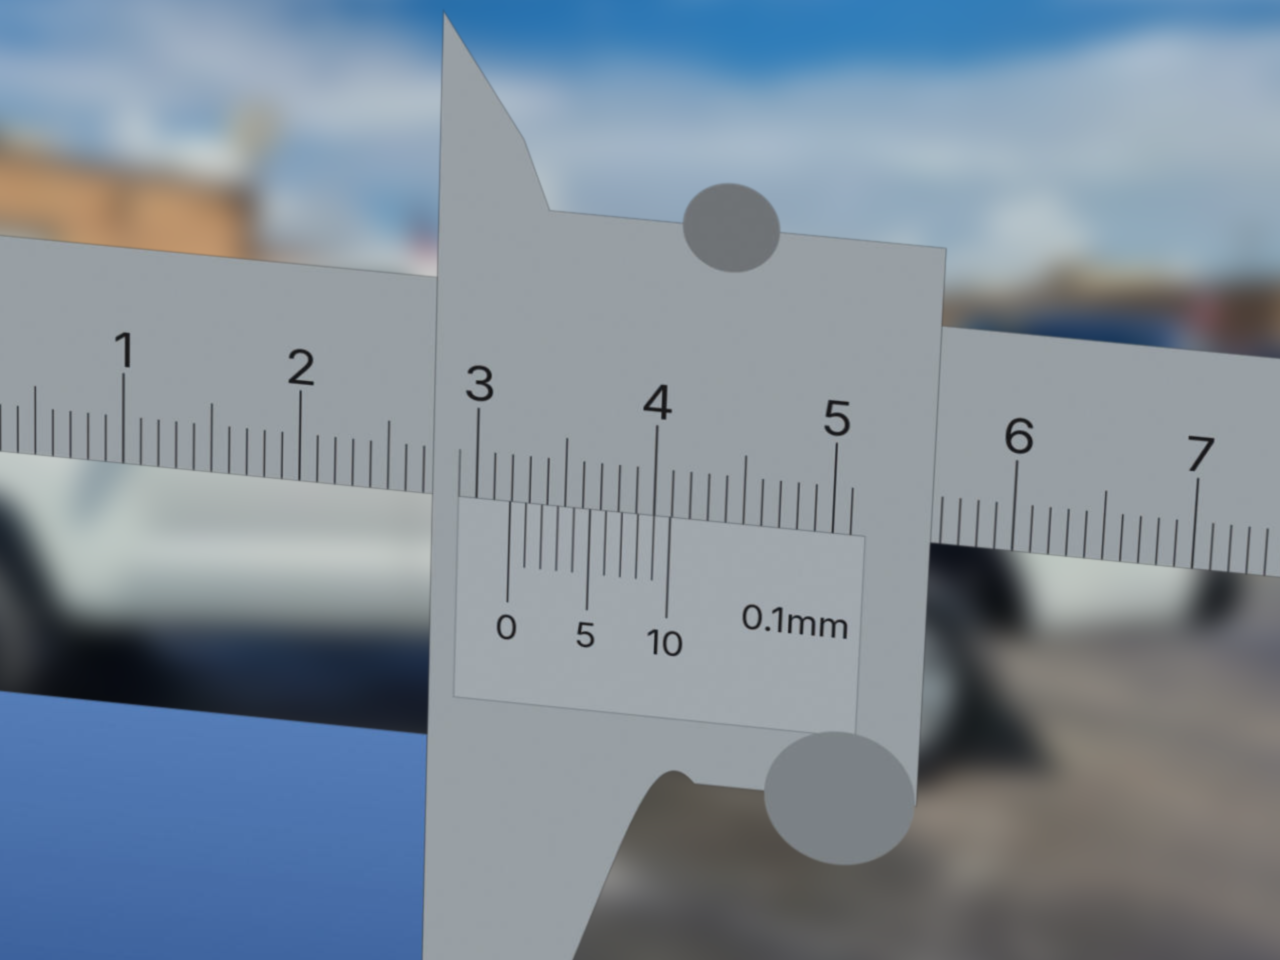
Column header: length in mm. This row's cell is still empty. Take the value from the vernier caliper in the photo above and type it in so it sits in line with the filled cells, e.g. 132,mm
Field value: 31.9,mm
